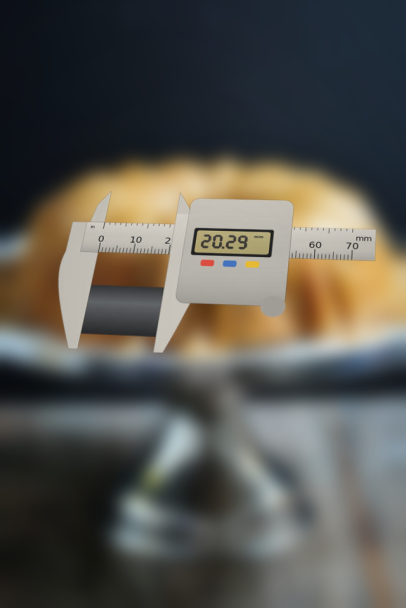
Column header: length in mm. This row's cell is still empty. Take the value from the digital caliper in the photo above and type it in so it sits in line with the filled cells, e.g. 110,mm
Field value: 20.29,mm
